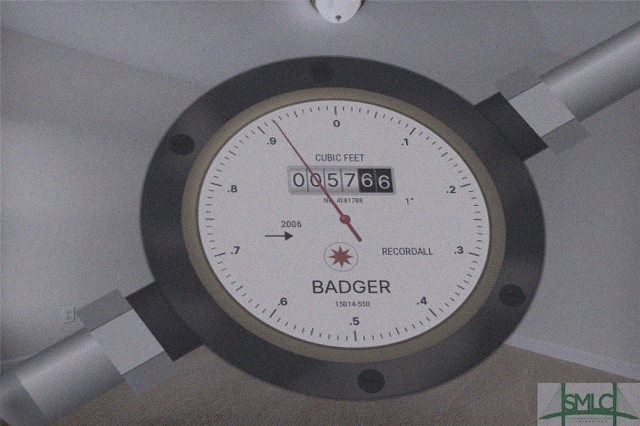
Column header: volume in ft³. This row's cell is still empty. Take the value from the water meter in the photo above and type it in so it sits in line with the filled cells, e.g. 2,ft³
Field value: 5765.92,ft³
